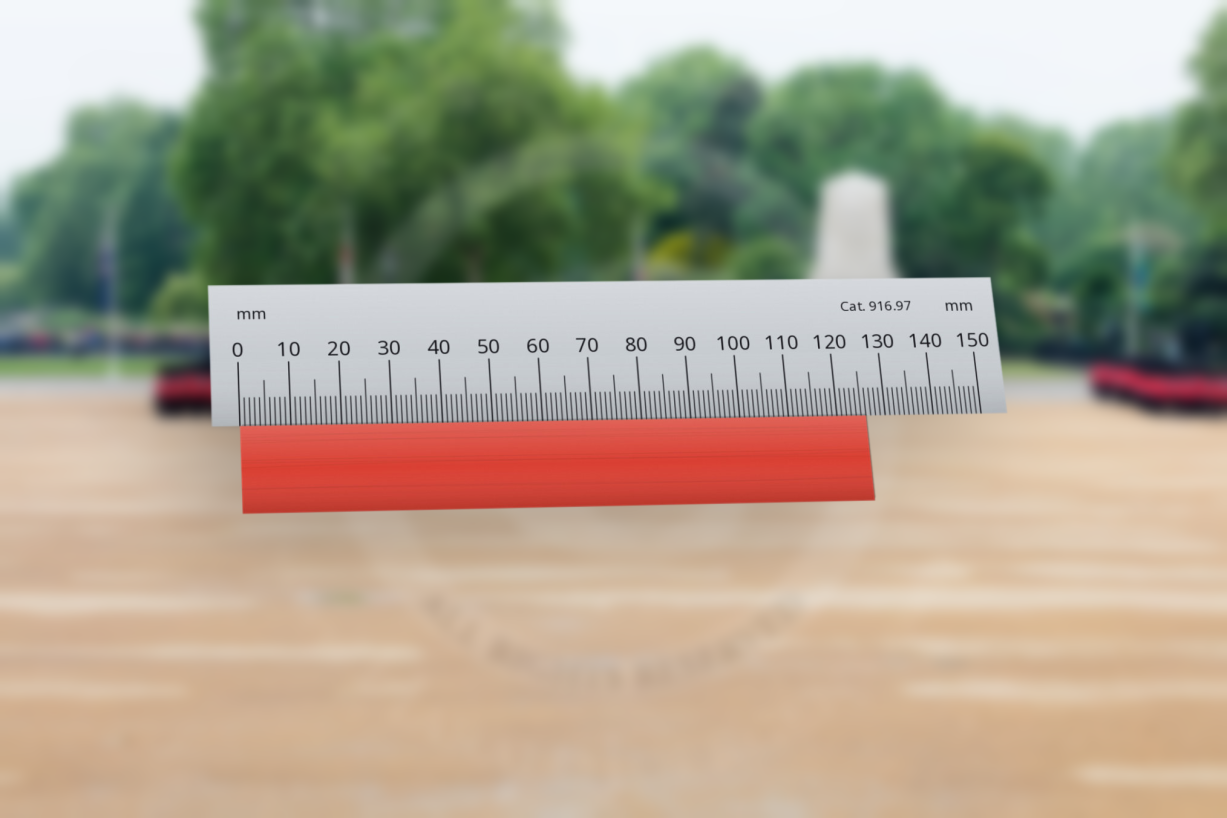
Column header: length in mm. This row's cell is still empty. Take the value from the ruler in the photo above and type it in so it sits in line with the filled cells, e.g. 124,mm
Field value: 126,mm
